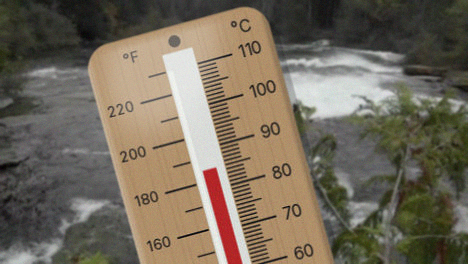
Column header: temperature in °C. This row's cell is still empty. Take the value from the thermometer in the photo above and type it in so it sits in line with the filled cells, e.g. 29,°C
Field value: 85,°C
